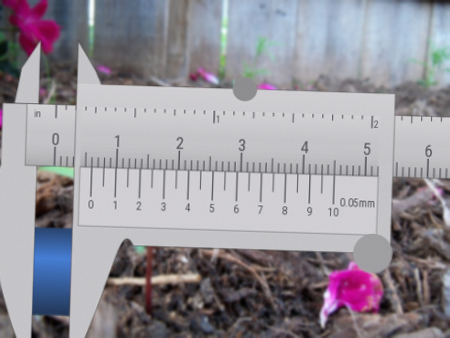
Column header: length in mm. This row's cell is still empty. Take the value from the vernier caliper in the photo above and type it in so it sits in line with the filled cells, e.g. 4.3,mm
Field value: 6.0,mm
